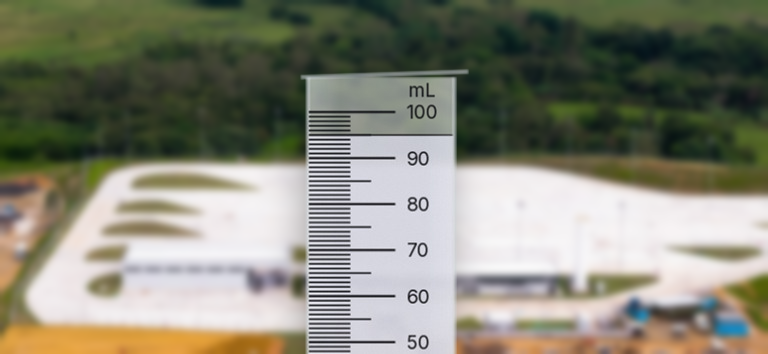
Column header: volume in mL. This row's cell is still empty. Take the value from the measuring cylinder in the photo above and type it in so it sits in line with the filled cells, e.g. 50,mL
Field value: 95,mL
